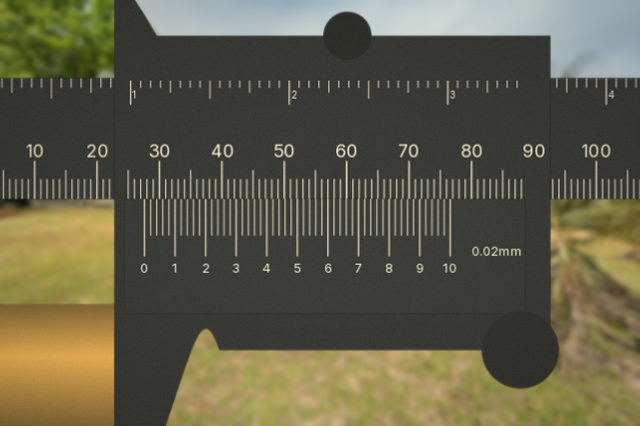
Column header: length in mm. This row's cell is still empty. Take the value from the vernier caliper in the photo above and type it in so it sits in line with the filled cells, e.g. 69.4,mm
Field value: 27.6,mm
